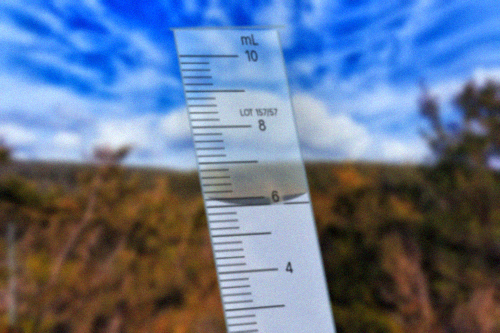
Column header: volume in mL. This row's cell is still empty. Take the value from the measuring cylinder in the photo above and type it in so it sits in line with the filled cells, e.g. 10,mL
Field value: 5.8,mL
